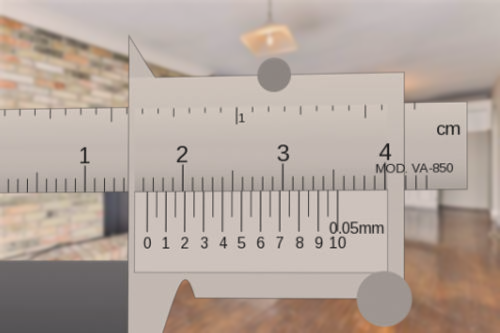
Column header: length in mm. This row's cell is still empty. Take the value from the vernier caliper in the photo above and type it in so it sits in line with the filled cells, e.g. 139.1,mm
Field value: 16.4,mm
